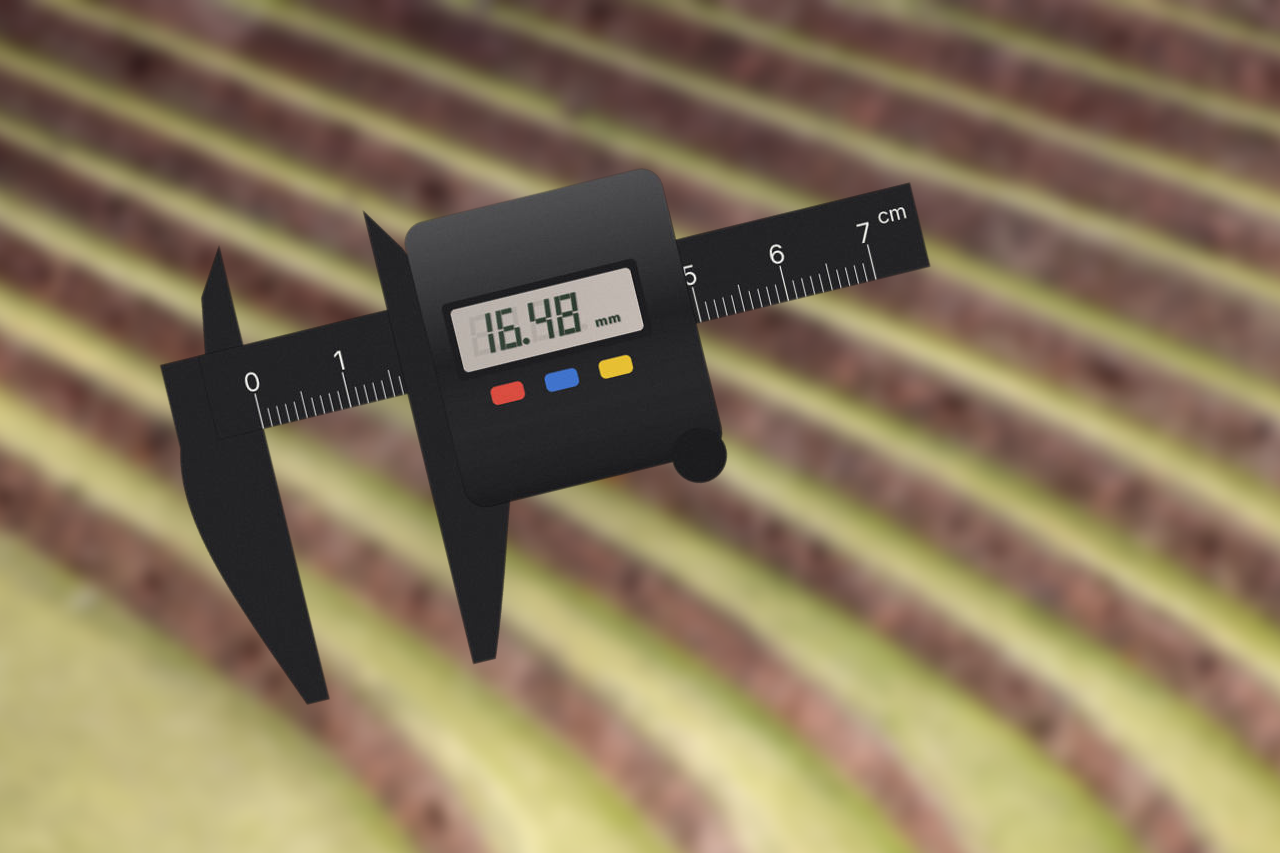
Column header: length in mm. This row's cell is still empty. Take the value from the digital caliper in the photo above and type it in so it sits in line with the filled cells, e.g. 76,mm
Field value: 16.48,mm
